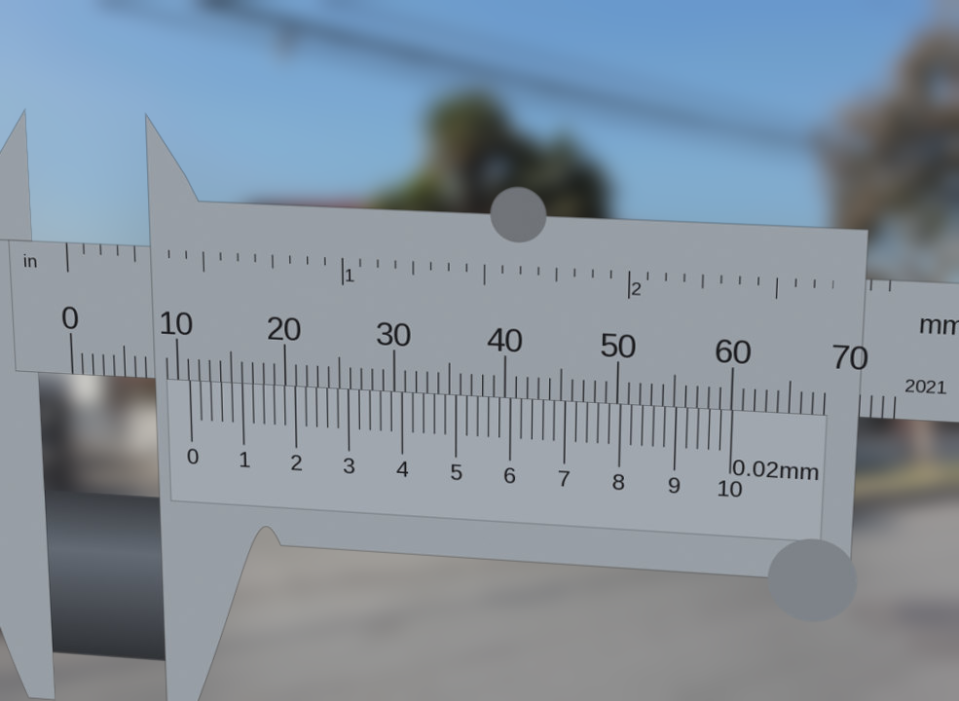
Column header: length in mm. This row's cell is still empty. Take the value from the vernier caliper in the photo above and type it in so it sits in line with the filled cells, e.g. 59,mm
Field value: 11.1,mm
